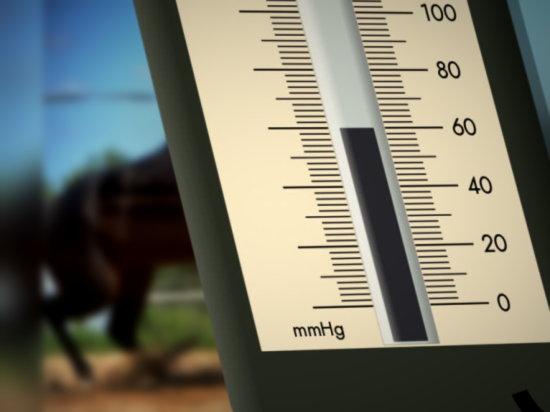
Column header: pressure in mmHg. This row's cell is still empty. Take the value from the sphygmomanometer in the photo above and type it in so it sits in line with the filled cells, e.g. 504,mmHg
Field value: 60,mmHg
